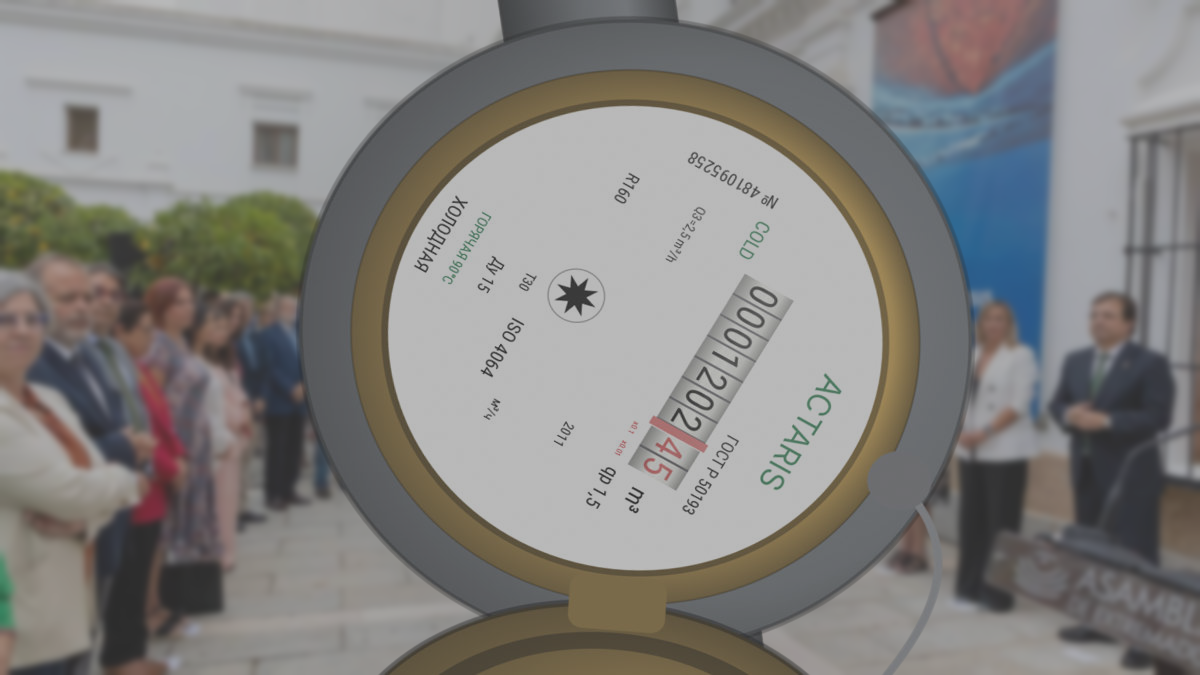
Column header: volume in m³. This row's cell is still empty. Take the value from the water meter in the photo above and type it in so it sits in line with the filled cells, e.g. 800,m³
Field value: 1202.45,m³
